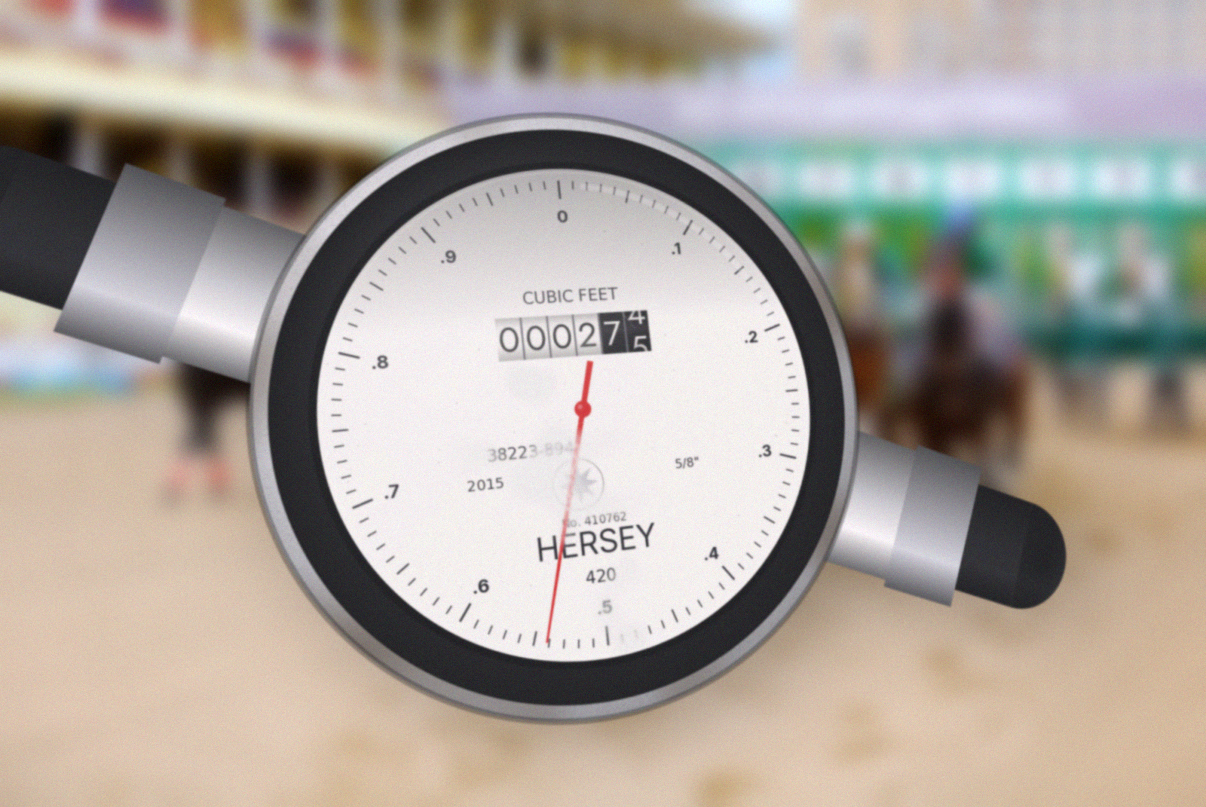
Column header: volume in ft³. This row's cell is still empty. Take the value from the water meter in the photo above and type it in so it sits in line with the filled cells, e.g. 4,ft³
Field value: 274.54,ft³
